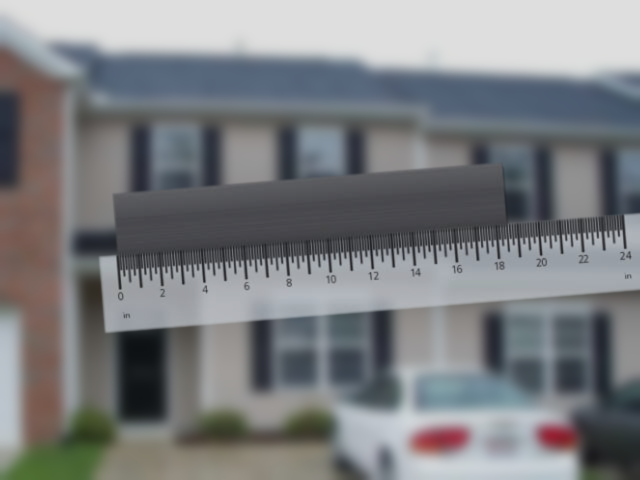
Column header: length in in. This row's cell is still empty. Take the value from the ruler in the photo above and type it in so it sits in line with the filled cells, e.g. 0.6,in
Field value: 18.5,in
